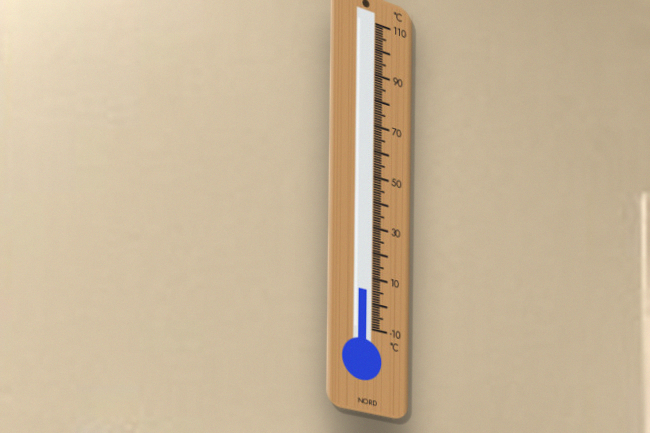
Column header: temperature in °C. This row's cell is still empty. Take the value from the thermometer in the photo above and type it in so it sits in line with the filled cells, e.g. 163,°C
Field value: 5,°C
